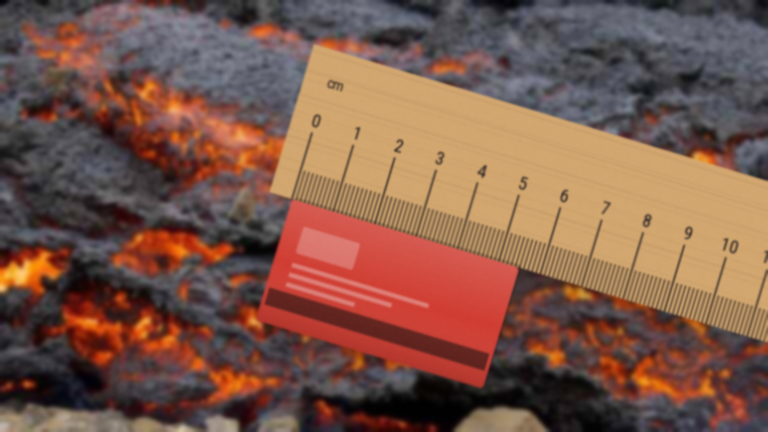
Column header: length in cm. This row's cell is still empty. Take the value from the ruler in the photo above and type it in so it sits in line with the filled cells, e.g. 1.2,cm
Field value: 5.5,cm
